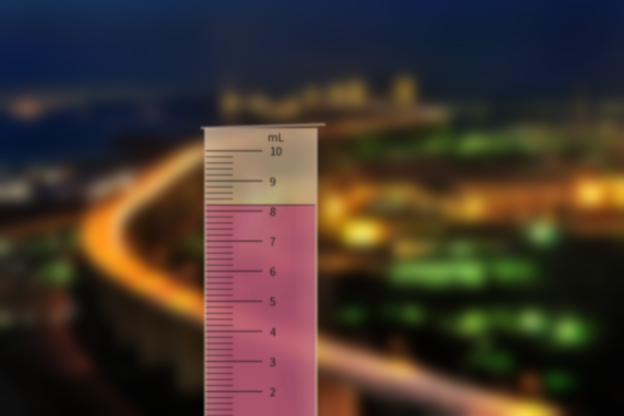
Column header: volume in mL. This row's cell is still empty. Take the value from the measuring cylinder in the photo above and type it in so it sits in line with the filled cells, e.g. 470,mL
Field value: 8.2,mL
